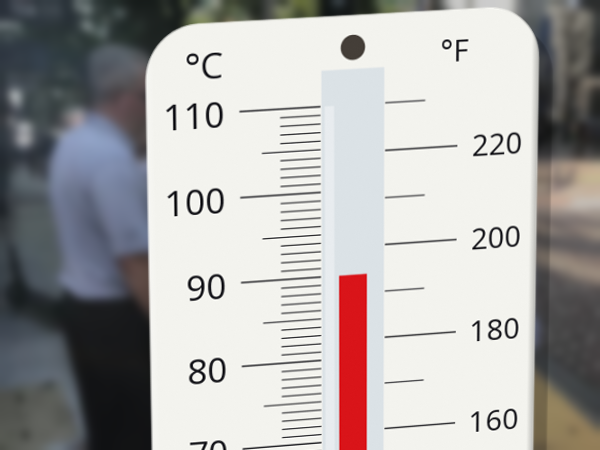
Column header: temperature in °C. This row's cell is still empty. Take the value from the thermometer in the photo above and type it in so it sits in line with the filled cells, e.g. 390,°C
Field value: 90,°C
